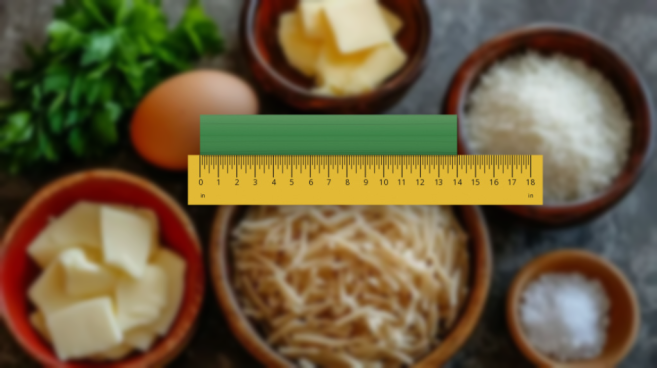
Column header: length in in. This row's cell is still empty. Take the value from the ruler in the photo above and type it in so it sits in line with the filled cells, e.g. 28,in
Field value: 14,in
